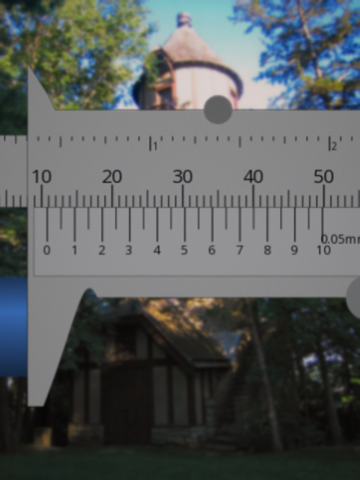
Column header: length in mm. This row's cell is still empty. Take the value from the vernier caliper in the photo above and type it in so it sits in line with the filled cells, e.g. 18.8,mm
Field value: 10.8,mm
